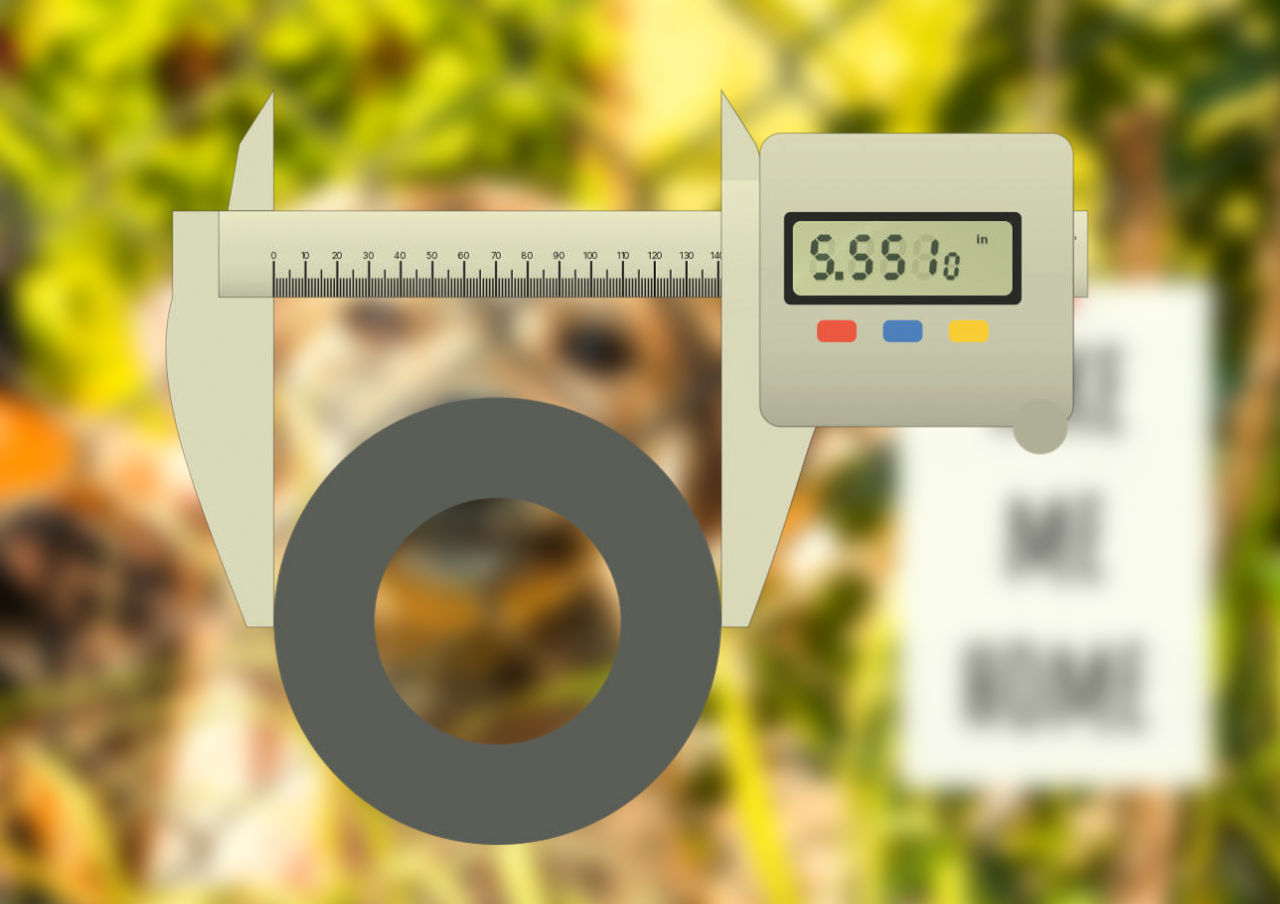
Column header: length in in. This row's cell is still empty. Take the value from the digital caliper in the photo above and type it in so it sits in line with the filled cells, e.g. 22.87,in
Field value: 5.5510,in
